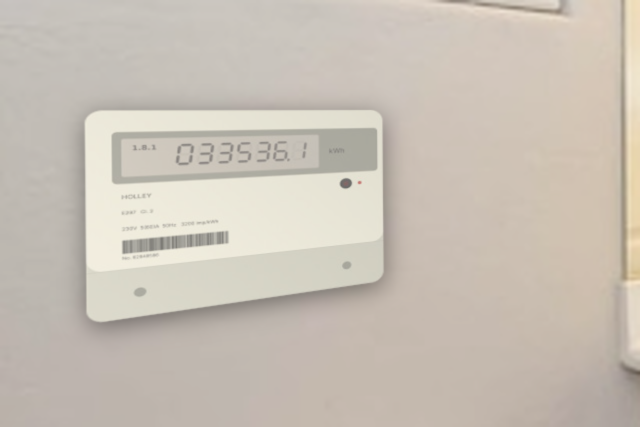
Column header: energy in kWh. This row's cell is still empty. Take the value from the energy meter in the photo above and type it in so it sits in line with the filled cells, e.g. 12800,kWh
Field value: 33536.1,kWh
